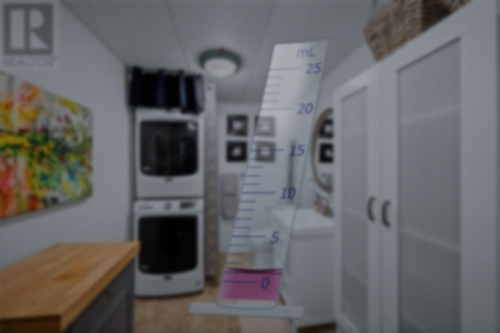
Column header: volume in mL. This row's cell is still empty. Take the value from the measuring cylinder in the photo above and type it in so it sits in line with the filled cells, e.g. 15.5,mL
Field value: 1,mL
